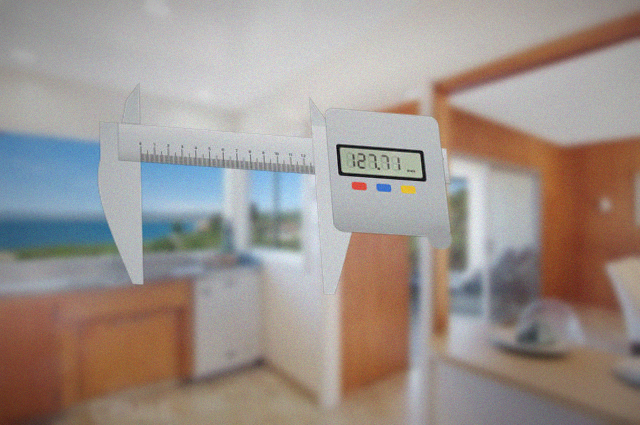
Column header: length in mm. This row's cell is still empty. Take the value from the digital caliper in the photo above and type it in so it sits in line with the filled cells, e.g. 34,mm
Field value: 127.71,mm
